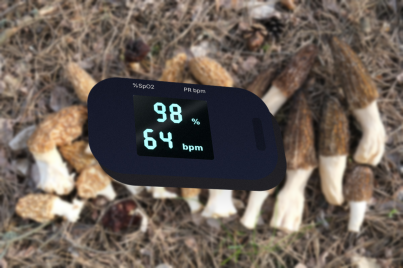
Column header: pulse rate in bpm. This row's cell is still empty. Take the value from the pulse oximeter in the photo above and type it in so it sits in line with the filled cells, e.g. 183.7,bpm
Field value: 64,bpm
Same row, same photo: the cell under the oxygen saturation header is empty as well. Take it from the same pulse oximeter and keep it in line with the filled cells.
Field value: 98,%
